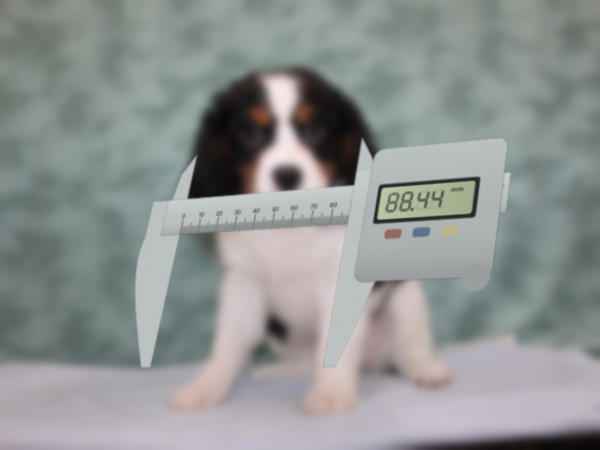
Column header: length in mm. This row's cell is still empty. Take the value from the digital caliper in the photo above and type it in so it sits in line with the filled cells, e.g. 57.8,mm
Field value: 88.44,mm
